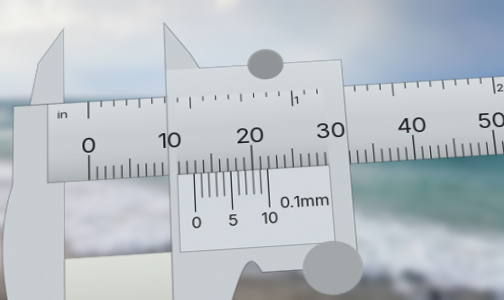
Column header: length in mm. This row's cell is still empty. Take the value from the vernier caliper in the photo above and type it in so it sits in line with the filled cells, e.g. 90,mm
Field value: 12.8,mm
